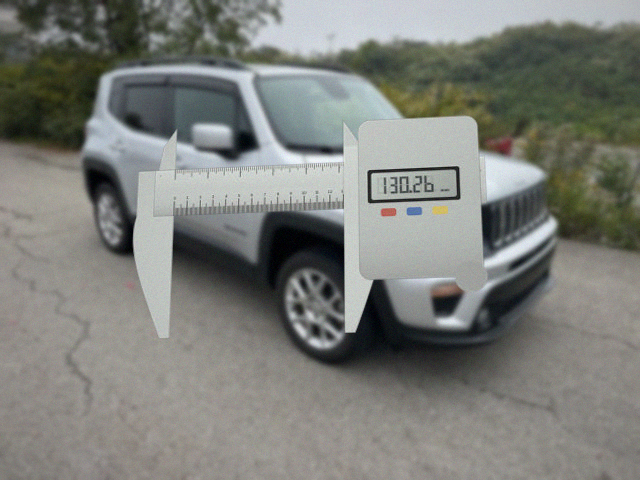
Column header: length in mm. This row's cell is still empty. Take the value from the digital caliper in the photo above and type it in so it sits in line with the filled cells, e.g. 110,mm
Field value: 130.26,mm
